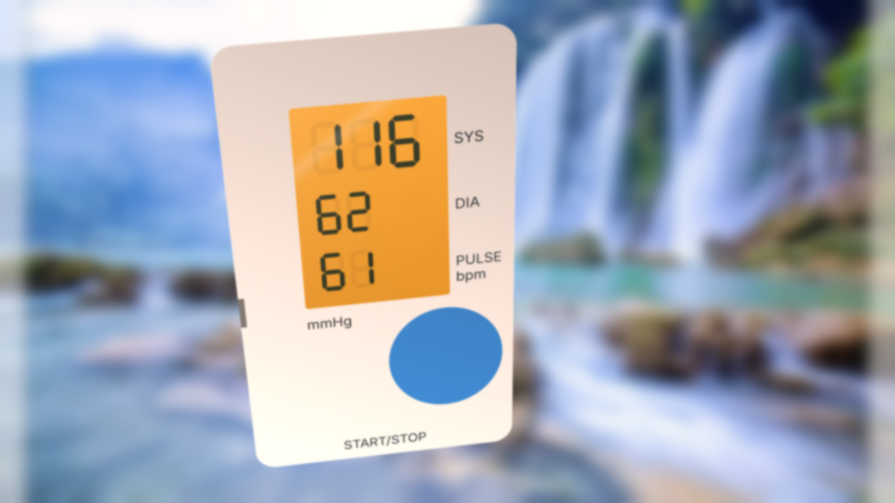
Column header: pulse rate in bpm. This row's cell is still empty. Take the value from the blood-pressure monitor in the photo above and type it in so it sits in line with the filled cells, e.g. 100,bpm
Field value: 61,bpm
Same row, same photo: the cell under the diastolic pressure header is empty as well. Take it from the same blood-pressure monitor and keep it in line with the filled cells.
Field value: 62,mmHg
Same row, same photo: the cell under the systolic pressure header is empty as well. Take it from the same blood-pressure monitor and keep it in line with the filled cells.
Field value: 116,mmHg
